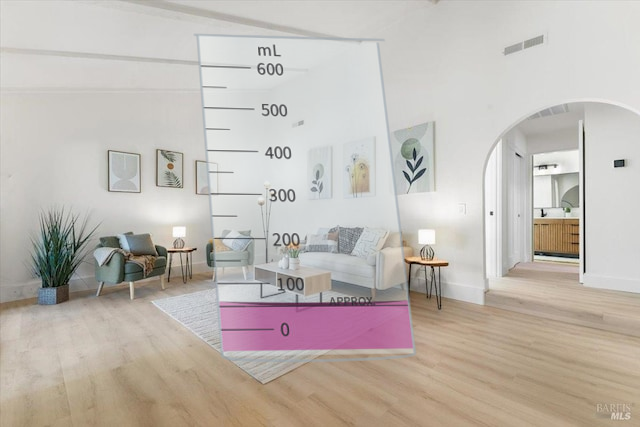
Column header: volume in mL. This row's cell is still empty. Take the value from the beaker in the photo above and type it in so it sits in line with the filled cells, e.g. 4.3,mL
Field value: 50,mL
